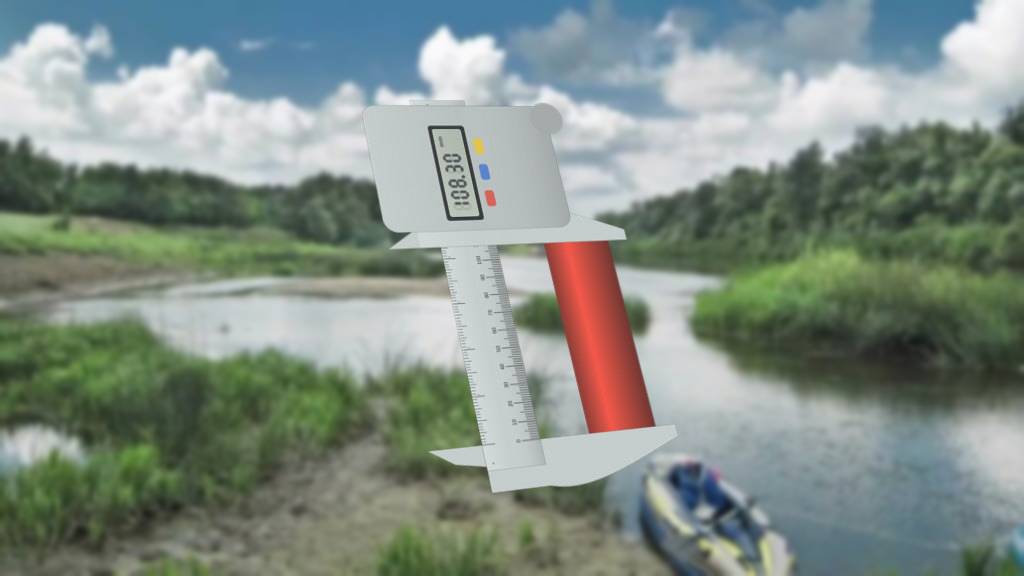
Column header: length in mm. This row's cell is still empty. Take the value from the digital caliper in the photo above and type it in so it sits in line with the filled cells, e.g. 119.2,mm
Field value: 108.30,mm
